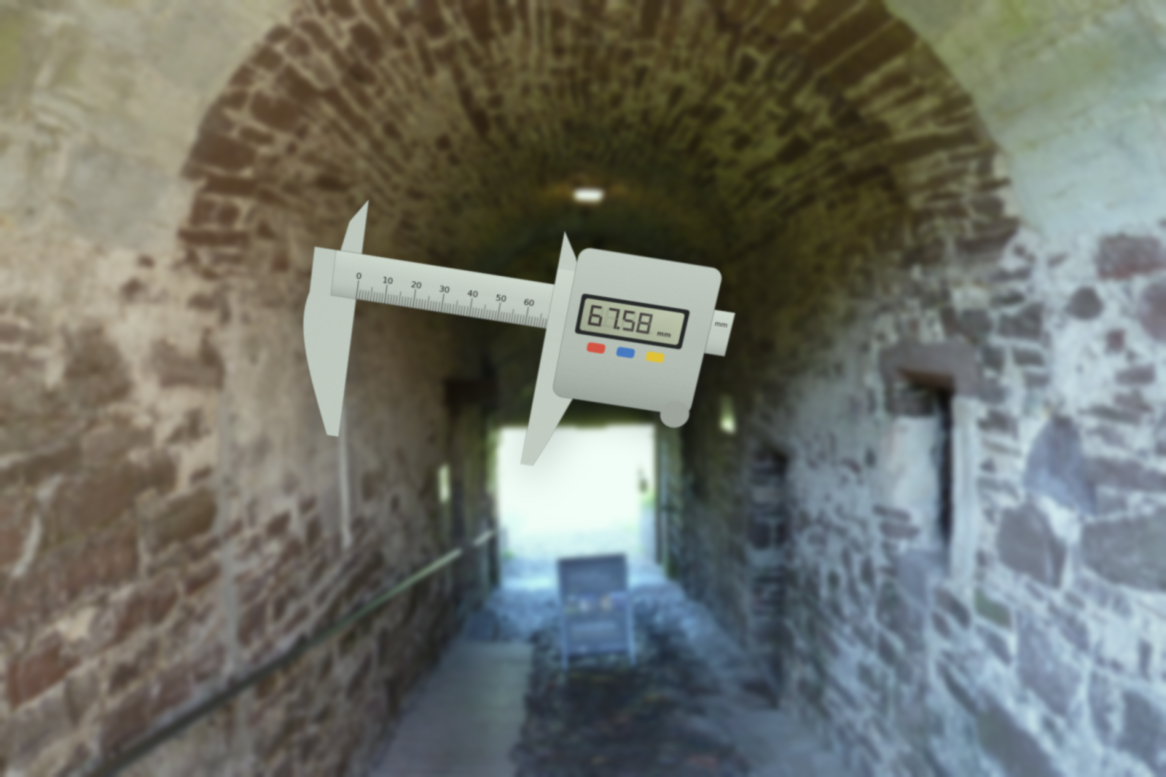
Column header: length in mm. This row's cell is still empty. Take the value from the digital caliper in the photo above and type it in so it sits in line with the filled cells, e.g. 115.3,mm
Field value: 67.58,mm
